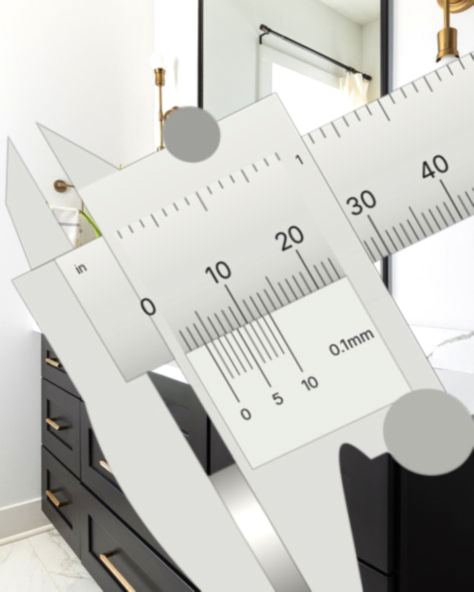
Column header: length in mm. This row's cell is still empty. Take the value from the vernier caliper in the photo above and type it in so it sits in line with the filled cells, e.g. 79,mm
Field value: 4.0,mm
